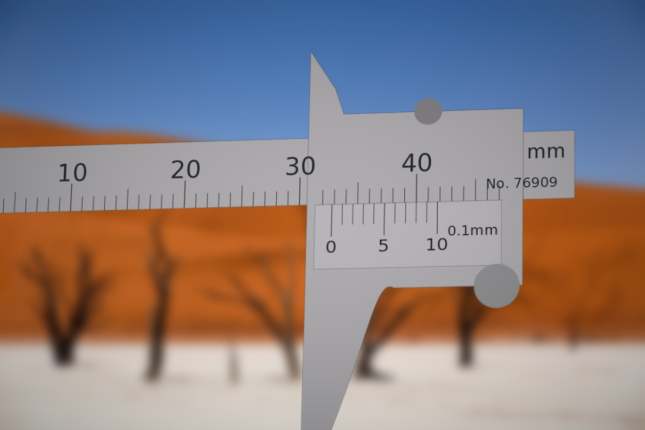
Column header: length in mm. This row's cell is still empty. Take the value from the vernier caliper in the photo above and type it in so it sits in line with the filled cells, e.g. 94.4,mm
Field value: 32.8,mm
